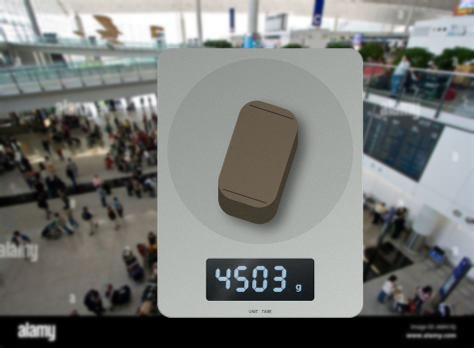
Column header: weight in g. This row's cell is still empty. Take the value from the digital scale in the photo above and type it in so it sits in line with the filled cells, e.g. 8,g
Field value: 4503,g
